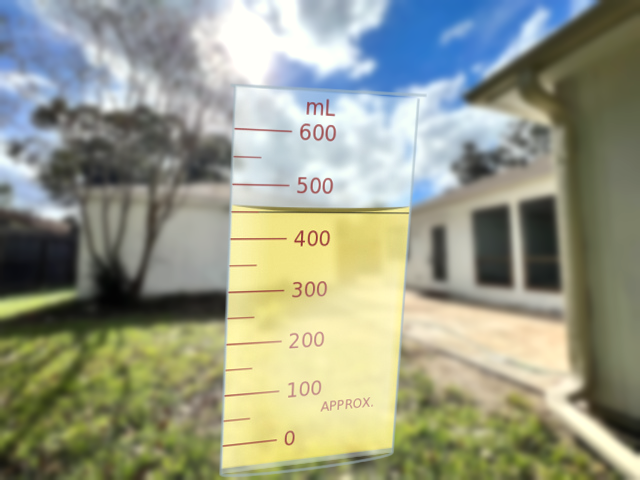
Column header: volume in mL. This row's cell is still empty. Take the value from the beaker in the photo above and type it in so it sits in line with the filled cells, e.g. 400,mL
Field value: 450,mL
